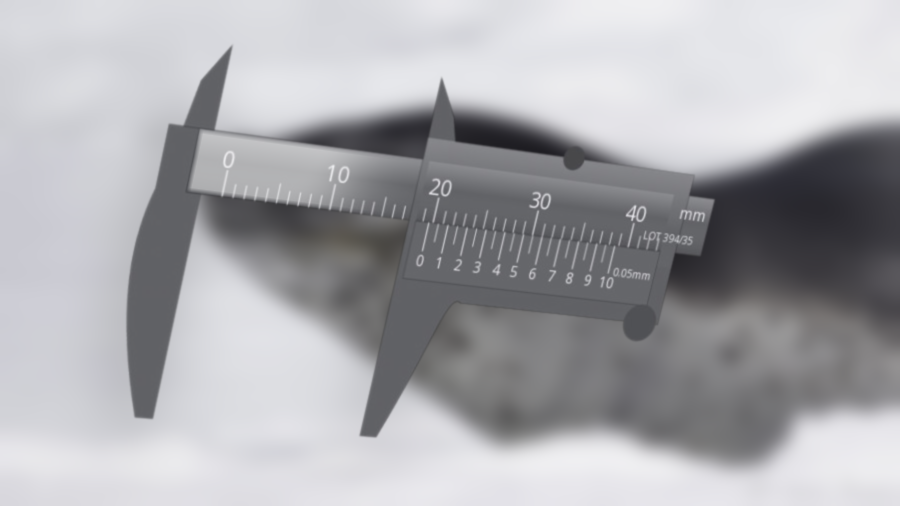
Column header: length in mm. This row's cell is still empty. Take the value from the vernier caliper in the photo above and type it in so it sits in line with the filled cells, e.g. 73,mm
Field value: 19.6,mm
